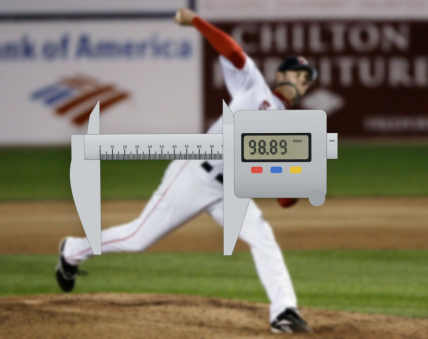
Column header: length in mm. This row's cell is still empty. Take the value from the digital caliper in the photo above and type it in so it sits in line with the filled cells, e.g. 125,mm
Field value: 98.89,mm
